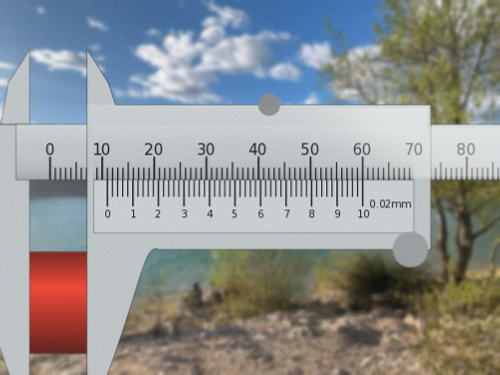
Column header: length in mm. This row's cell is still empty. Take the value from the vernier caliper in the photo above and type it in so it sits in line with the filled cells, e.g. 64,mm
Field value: 11.0,mm
